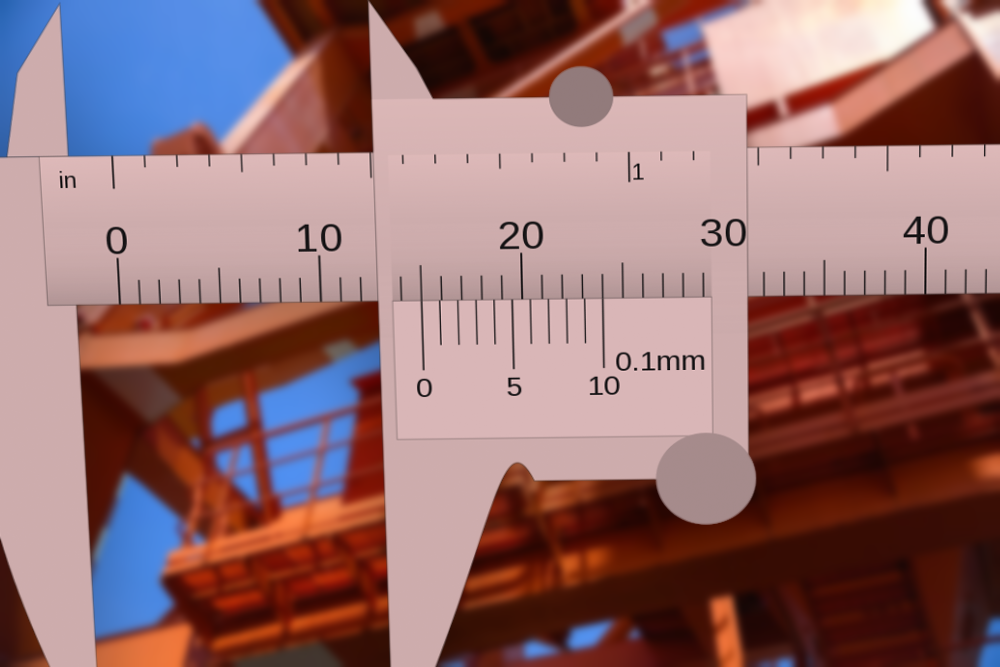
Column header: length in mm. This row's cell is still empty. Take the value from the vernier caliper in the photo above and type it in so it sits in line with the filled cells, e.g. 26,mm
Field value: 15.0,mm
